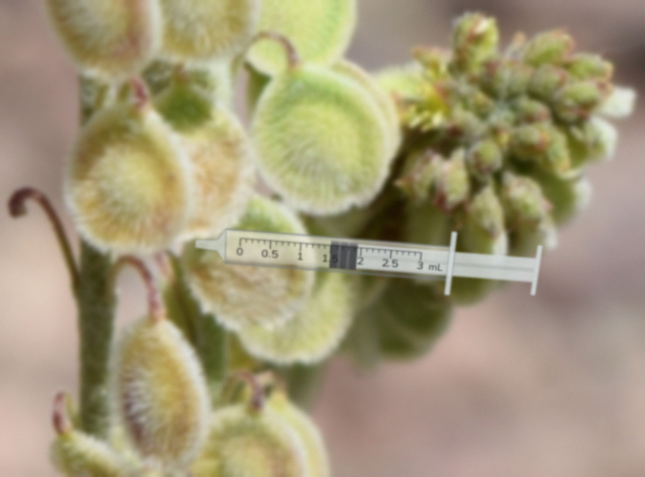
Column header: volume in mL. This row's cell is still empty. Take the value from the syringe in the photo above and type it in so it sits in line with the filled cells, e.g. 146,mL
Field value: 1.5,mL
